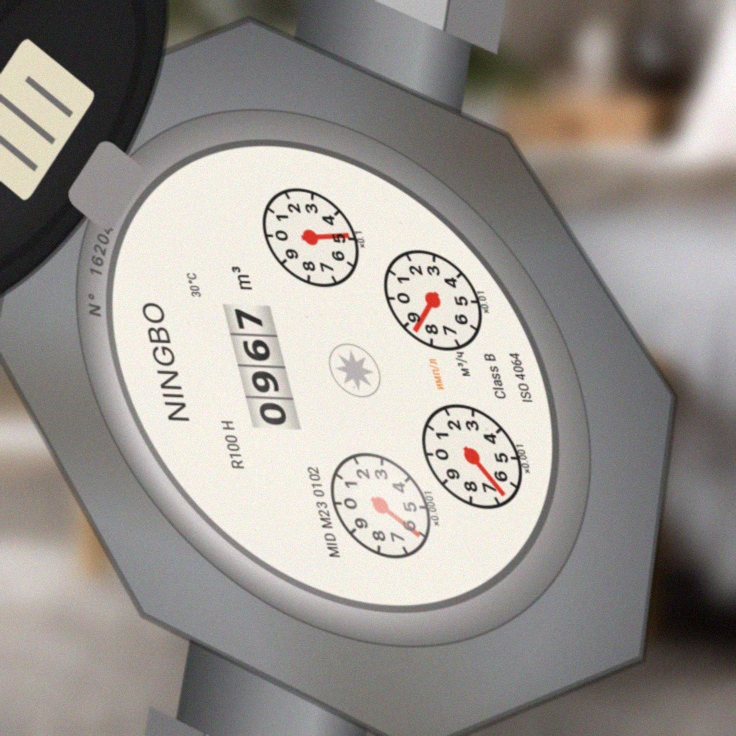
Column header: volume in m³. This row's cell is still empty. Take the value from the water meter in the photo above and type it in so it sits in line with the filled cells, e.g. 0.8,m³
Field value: 967.4866,m³
